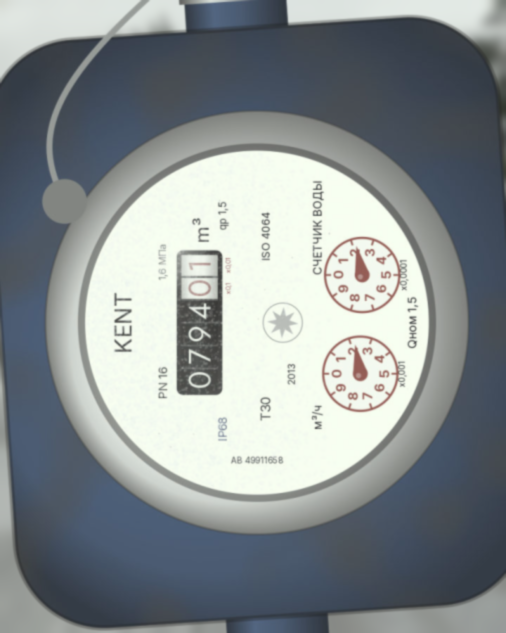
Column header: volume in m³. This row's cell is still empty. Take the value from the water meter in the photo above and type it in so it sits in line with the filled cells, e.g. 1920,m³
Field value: 794.0122,m³
